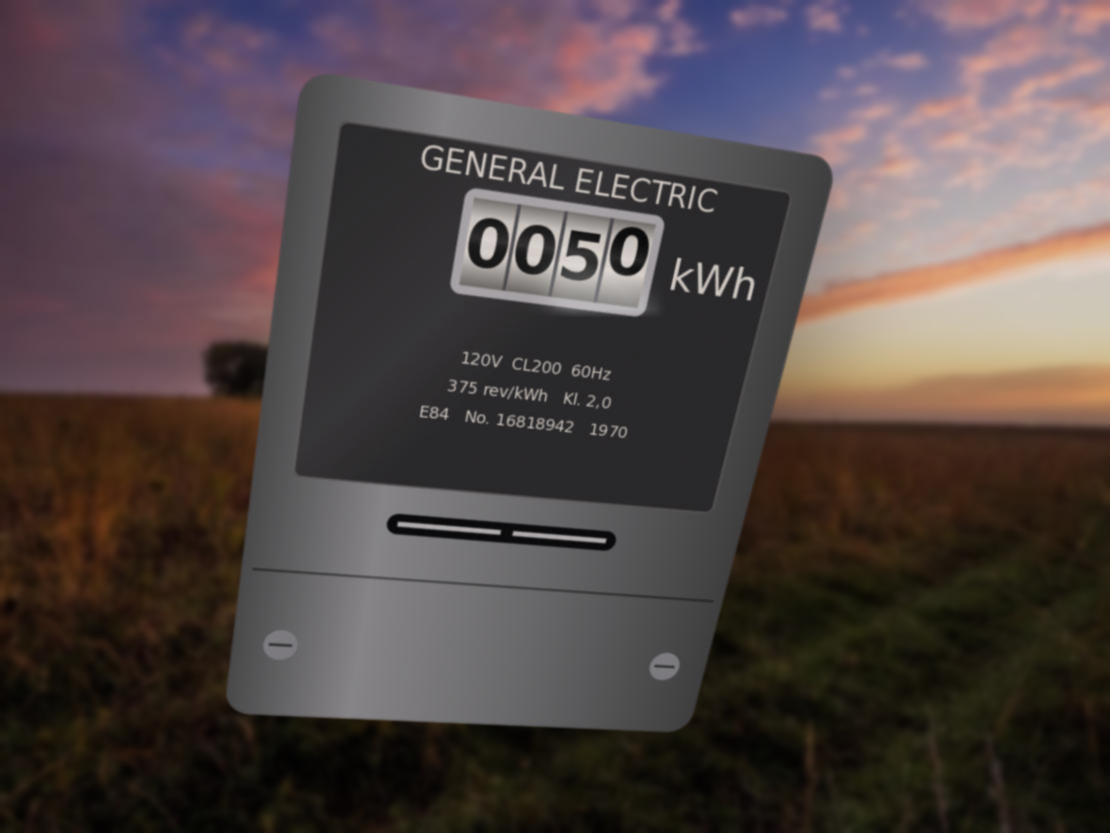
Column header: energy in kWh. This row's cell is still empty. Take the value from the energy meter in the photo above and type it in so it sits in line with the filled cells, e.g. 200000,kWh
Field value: 50,kWh
